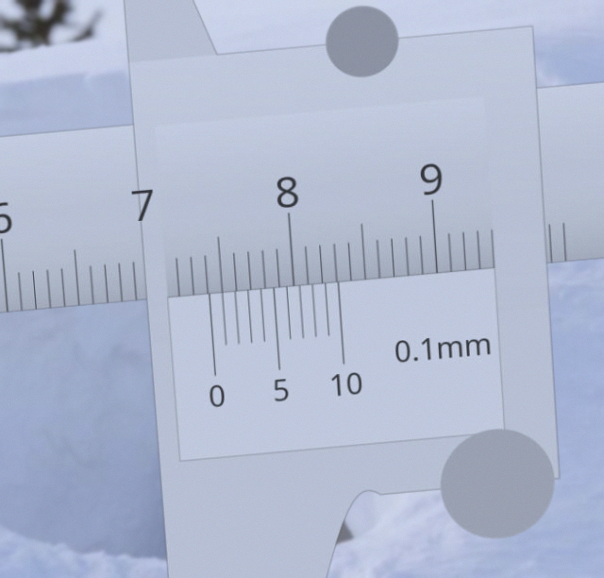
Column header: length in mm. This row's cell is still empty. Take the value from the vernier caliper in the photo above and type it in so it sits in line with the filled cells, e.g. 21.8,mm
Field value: 74.1,mm
